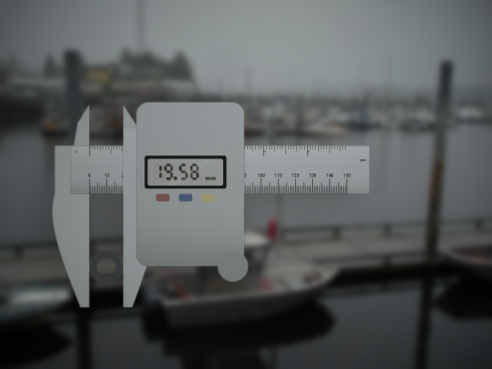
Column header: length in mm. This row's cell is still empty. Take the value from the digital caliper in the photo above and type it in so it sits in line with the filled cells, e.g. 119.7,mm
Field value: 19.58,mm
